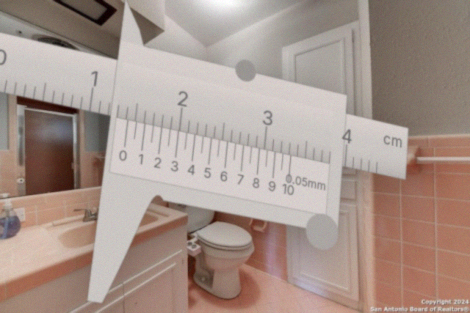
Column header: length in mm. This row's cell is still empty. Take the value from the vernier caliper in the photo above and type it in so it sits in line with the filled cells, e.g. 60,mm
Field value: 14.2,mm
